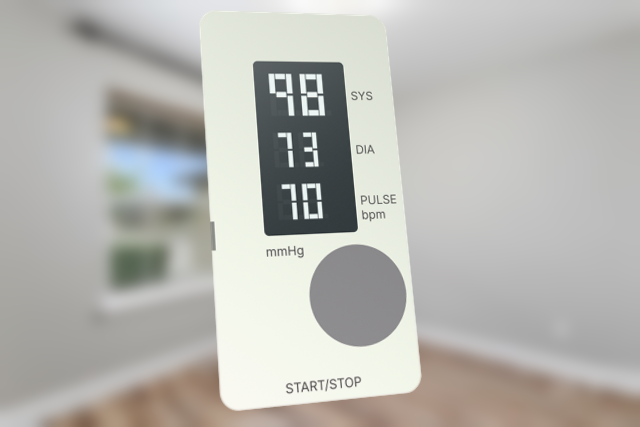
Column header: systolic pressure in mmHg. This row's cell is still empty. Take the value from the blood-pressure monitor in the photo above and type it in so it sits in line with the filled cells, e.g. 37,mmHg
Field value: 98,mmHg
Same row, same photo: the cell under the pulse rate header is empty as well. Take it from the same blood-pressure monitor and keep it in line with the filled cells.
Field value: 70,bpm
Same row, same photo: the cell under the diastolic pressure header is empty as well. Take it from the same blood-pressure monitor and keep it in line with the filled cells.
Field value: 73,mmHg
